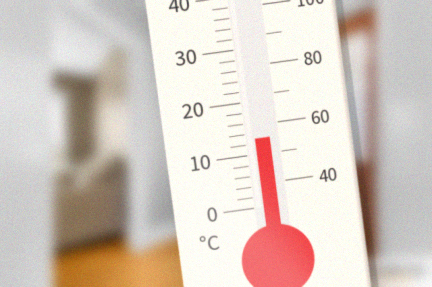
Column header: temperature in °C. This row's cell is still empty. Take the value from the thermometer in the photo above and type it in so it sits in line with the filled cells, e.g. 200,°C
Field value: 13,°C
